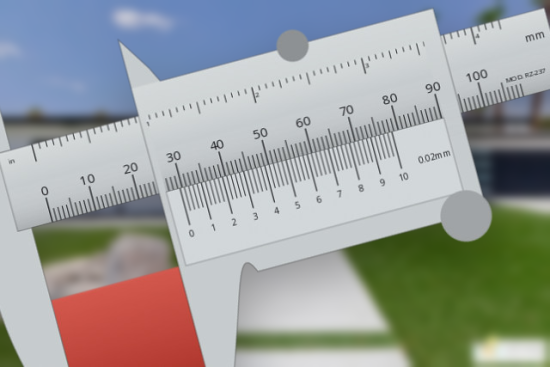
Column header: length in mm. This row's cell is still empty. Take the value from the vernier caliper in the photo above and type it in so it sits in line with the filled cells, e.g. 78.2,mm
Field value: 29.5,mm
